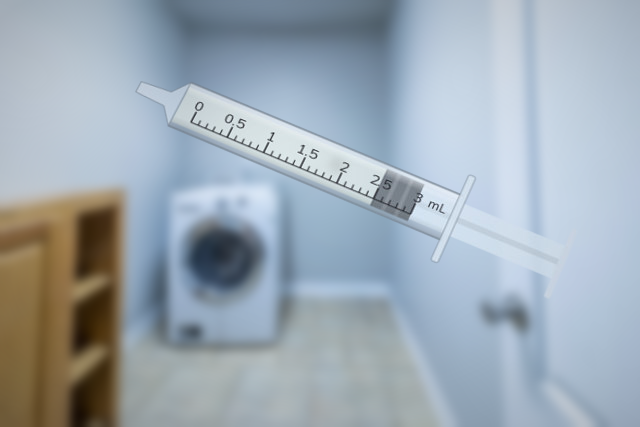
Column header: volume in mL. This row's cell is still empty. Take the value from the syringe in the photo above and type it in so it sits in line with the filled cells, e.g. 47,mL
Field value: 2.5,mL
